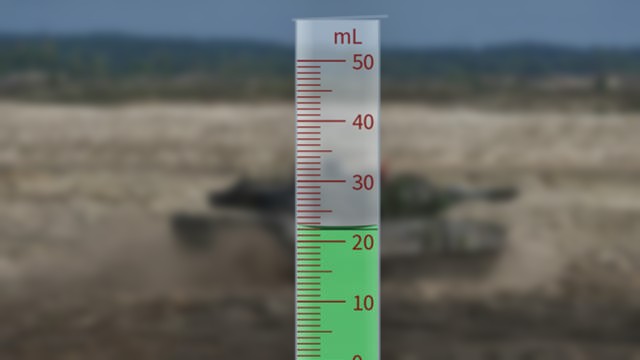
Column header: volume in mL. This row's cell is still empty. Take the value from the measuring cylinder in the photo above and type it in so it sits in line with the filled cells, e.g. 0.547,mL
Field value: 22,mL
